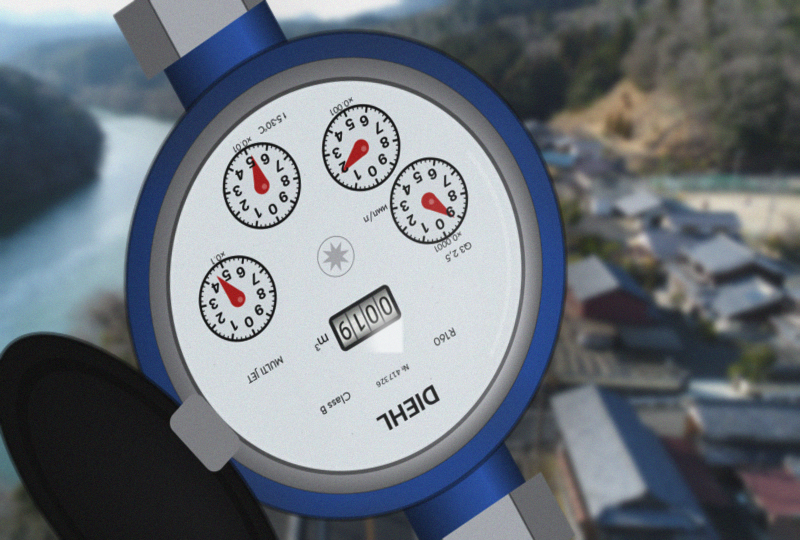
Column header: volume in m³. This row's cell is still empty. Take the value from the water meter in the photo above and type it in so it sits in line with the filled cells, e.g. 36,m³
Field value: 19.4519,m³
